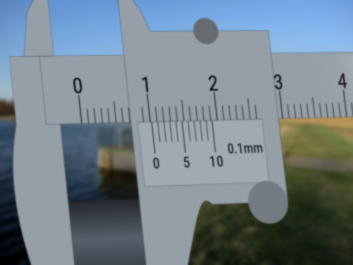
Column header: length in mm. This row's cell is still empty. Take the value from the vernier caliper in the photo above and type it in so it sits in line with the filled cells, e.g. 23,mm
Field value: 10.2,mm
